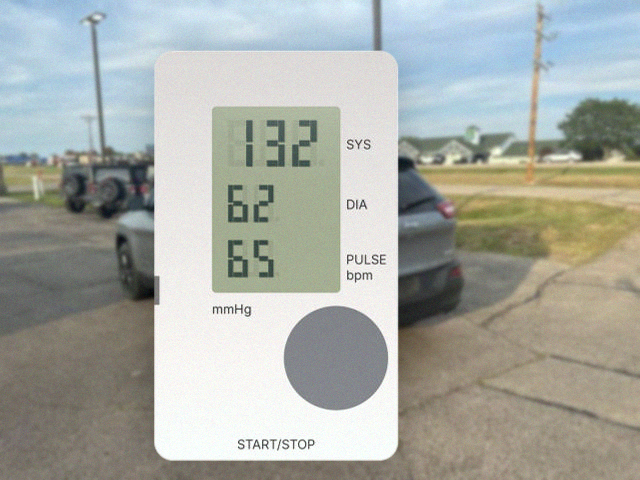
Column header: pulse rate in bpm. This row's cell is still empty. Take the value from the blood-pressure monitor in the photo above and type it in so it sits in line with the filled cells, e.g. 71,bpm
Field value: 65,bpm
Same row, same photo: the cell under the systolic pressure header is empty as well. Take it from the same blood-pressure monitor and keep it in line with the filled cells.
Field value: 132,mmHg
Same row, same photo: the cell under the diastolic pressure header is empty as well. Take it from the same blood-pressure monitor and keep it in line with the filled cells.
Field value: 62,mmHg
